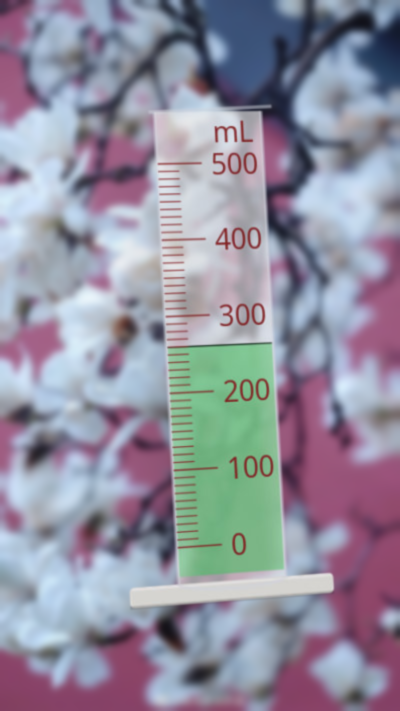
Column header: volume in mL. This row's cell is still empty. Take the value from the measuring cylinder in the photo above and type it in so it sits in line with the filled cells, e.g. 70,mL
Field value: 260,mL
